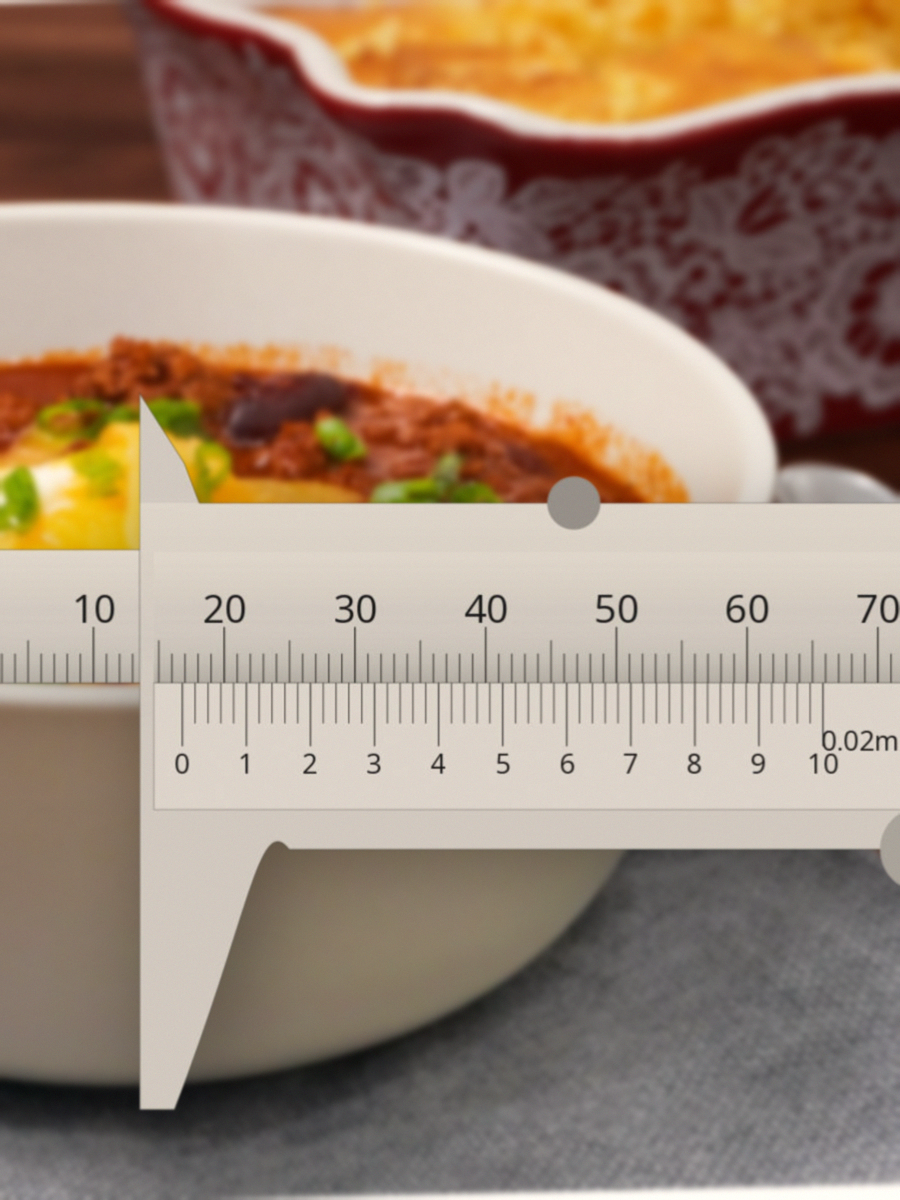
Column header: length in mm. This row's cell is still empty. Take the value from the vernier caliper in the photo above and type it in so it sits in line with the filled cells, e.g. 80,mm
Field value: 16.8,mm
